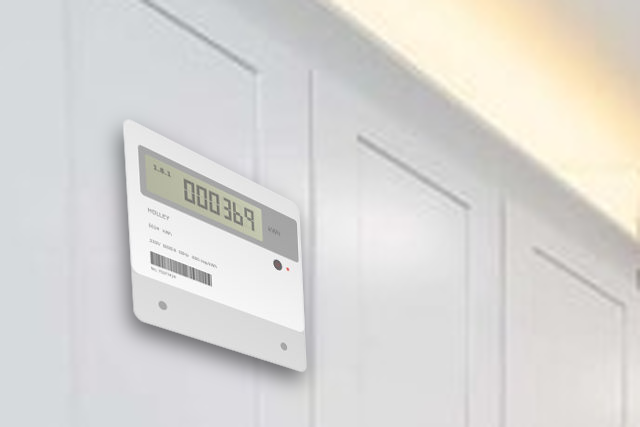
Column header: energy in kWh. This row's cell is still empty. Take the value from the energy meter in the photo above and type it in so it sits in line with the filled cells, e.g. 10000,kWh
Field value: 369,kWh
